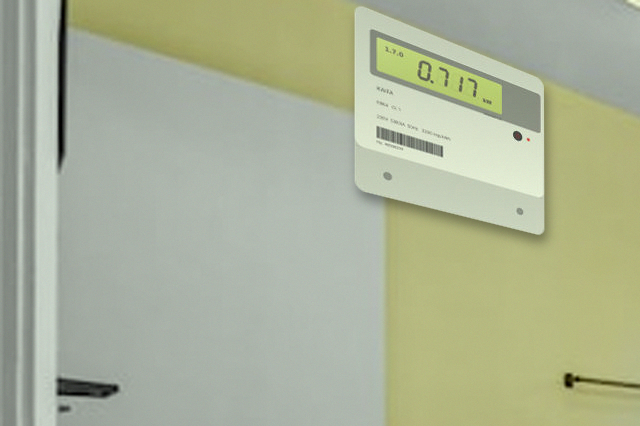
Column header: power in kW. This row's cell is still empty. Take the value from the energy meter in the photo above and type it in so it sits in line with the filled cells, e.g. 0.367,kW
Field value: 0.717,kW
